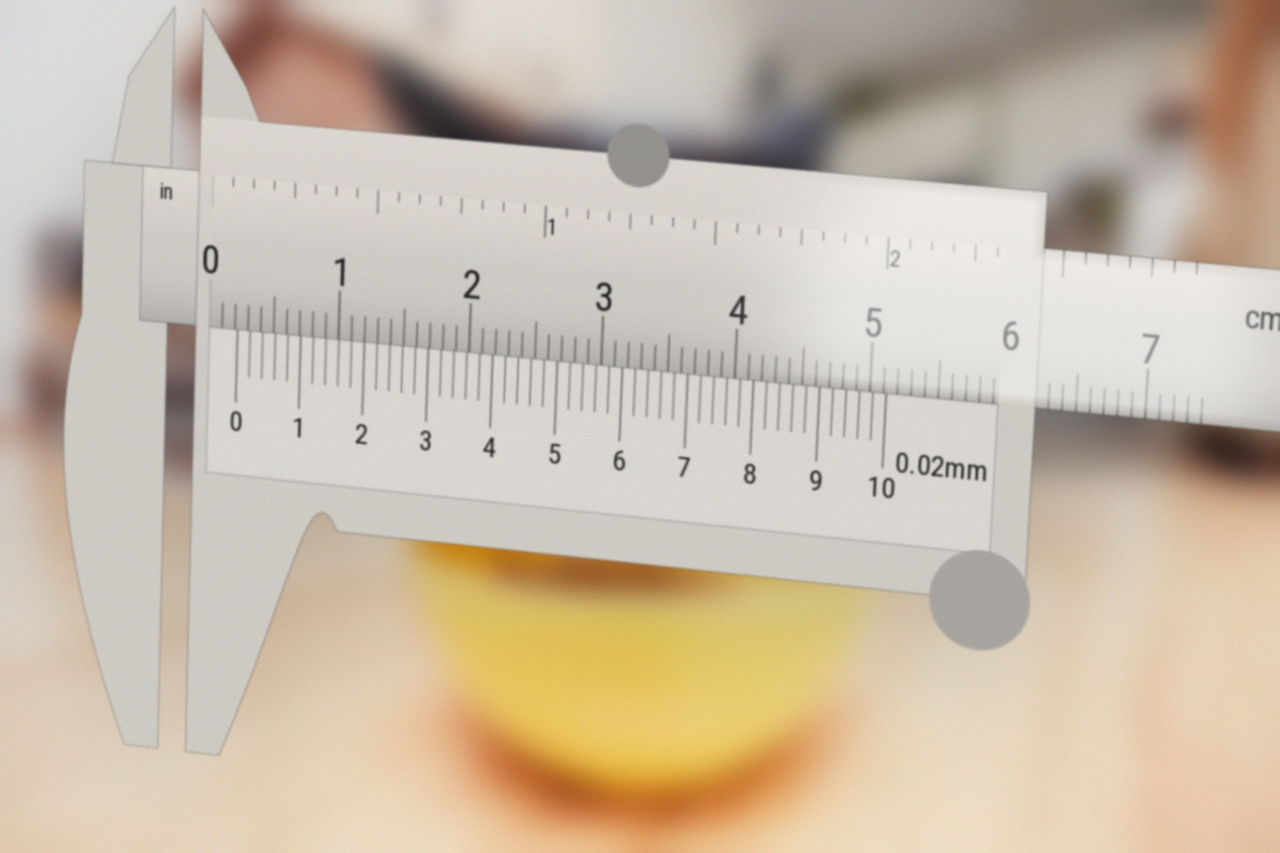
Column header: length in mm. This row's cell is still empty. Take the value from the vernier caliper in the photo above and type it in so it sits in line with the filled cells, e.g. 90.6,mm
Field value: 2.2,mm
